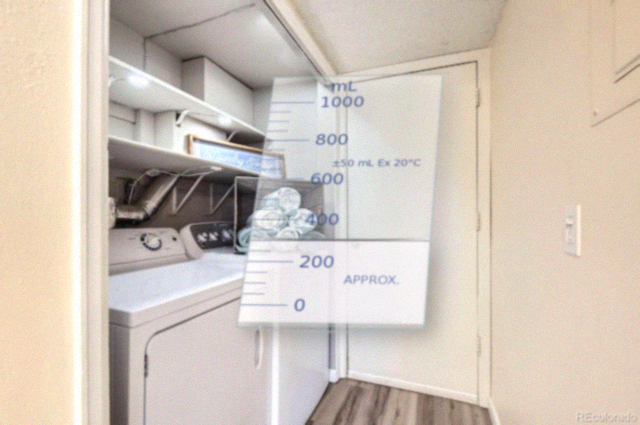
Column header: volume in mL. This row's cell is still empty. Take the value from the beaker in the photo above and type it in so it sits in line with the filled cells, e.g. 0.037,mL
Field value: 300,mL
